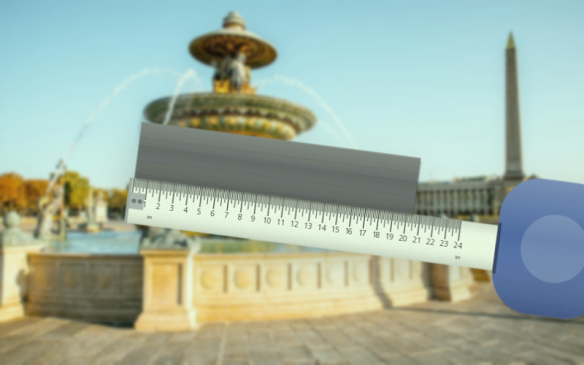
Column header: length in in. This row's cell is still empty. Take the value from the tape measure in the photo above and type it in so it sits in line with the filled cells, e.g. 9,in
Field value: 20.5,in
